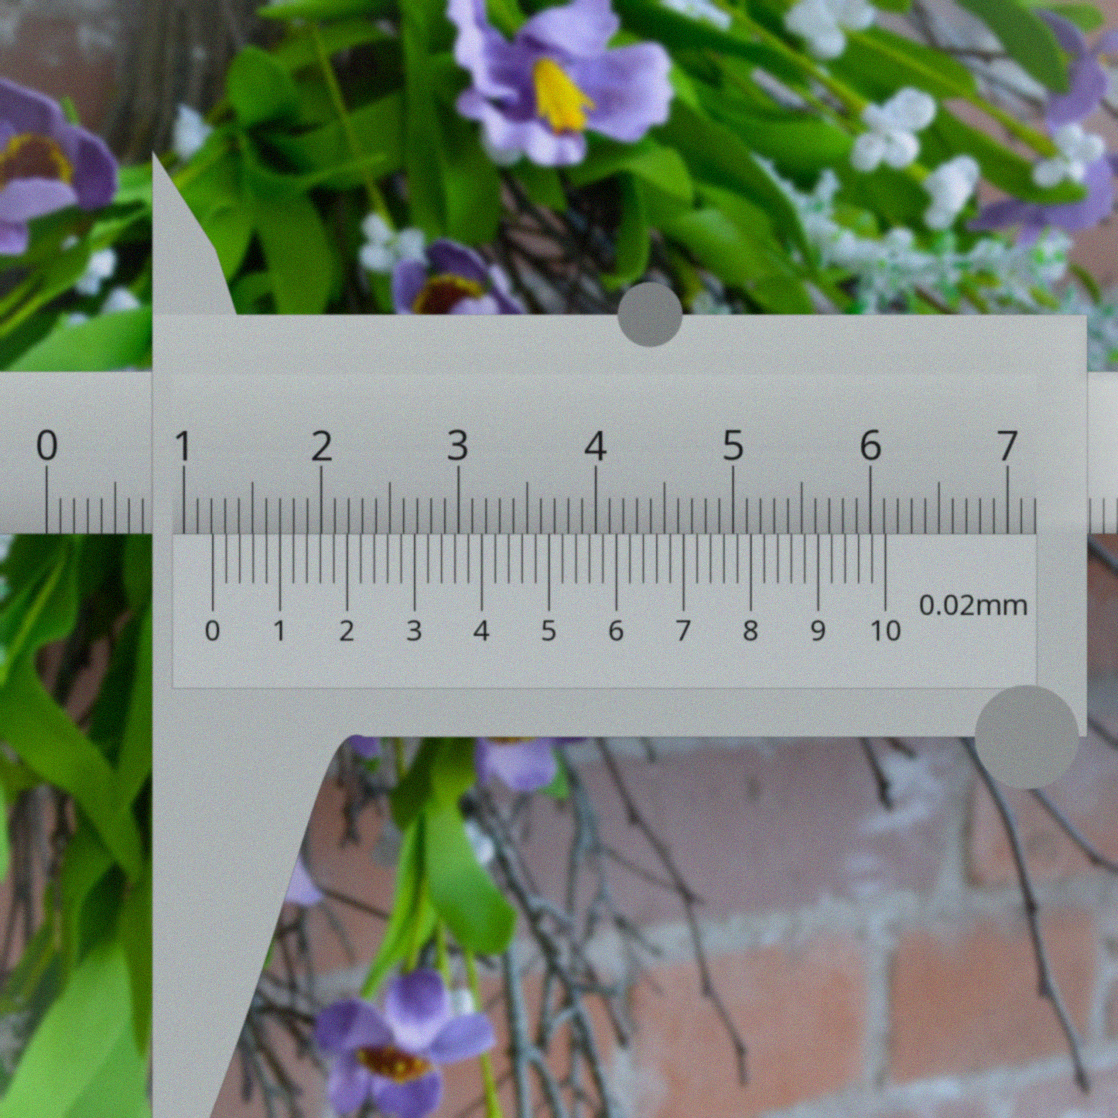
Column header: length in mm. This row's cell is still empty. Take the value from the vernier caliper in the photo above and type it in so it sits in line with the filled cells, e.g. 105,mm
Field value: 12.1,mm
